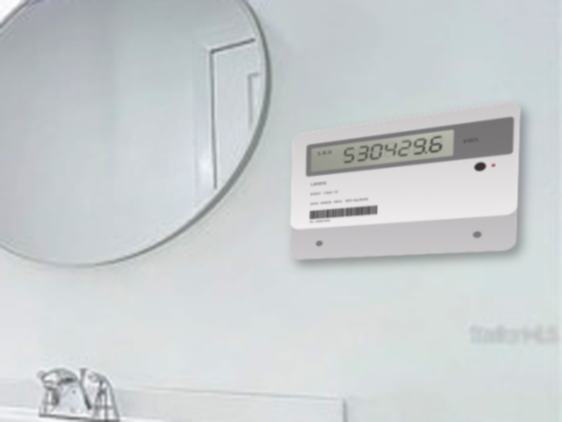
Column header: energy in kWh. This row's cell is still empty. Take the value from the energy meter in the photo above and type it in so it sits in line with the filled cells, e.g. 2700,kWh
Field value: 530429.6,kWh
